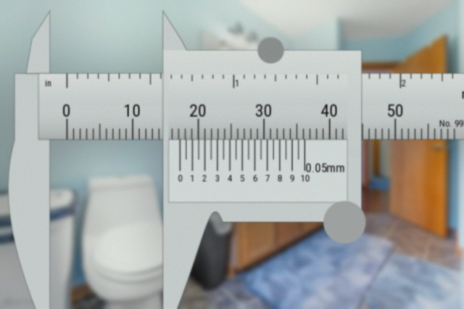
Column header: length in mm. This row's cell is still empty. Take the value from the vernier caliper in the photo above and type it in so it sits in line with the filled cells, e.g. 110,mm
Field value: 17.2,mm
